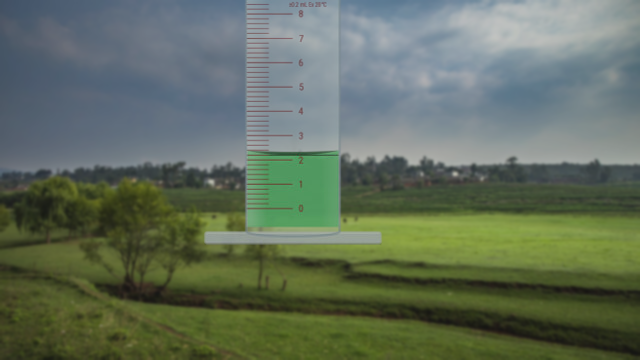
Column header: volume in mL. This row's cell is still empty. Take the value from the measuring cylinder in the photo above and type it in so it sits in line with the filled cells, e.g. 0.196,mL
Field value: 2.2,mL
